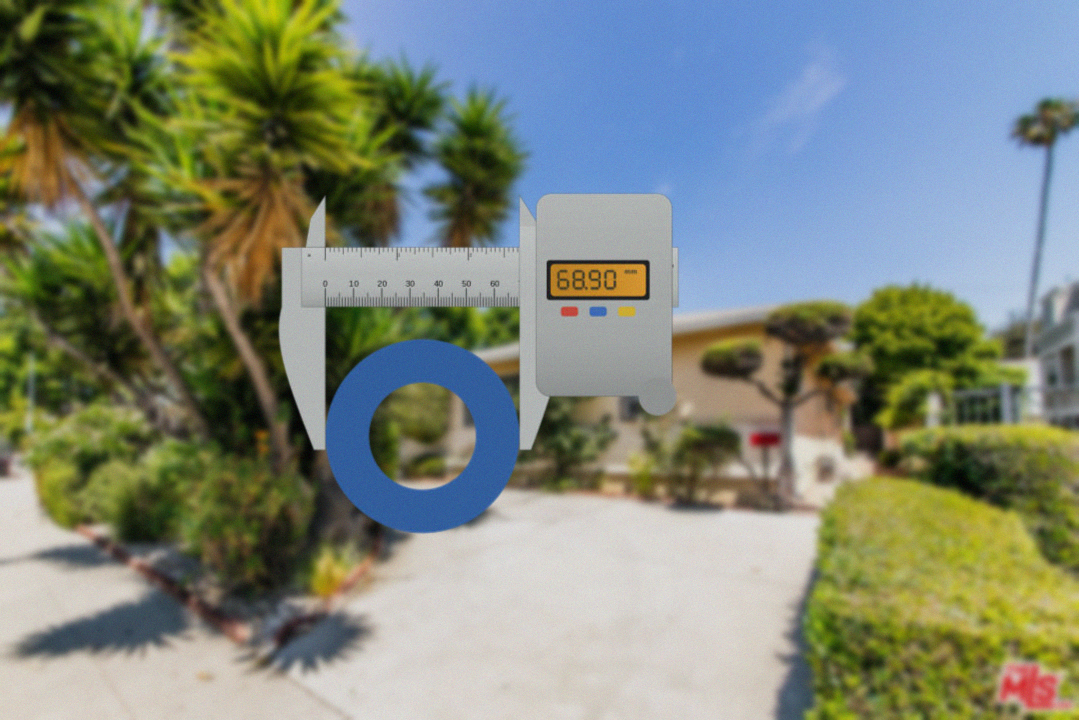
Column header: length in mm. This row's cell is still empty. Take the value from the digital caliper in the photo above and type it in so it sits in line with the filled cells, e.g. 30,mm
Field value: 68.90,mm
